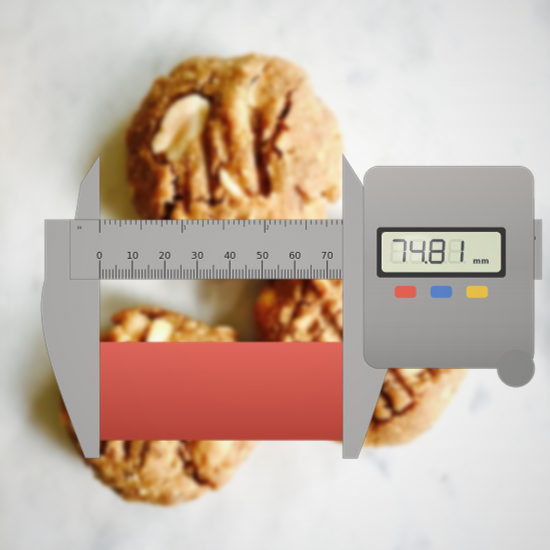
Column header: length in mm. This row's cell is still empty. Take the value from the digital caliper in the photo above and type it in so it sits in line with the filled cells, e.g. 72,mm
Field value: 74.81,mm
